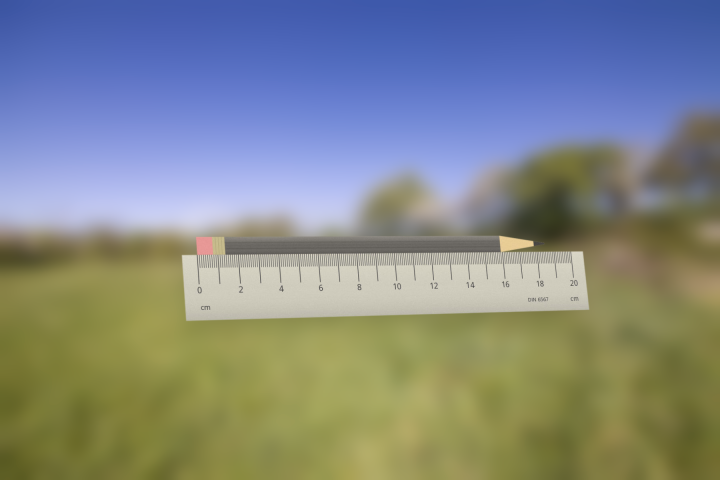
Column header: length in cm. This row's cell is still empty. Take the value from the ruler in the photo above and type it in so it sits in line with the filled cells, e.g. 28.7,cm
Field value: 18.5,cm
